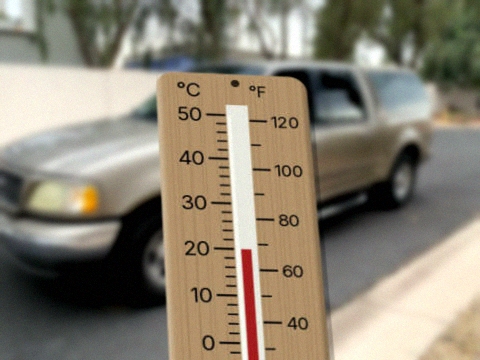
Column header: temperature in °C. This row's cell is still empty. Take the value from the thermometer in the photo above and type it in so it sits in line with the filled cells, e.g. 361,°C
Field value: 20,°C
